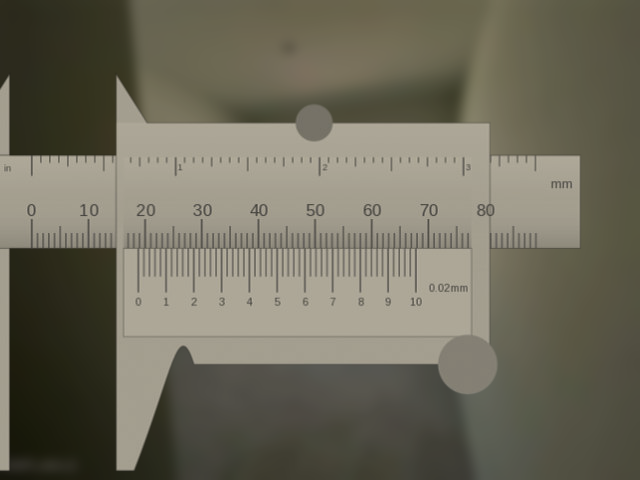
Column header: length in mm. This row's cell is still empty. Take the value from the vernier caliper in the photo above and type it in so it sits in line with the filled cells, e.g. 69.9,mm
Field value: 18.8,mm
